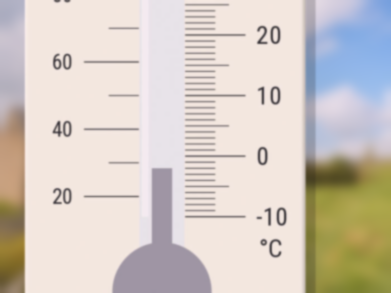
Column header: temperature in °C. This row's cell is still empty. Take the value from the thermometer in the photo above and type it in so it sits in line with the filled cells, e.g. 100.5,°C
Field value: -2,°C
